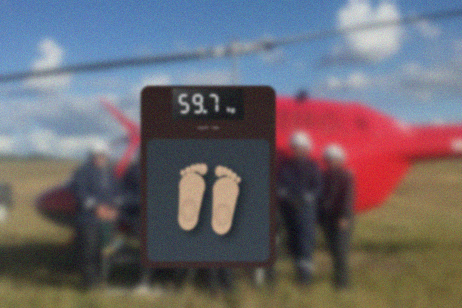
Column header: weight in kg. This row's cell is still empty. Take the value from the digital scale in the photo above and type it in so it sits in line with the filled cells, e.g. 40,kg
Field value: 59.7,kg
